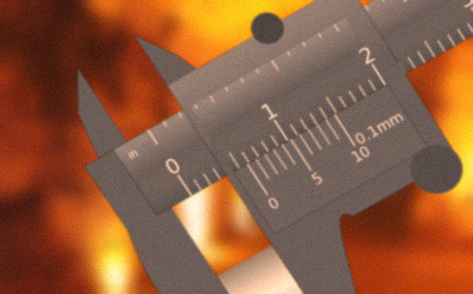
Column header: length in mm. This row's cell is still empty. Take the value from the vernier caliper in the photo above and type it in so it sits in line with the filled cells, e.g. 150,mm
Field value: 5.8,mm
